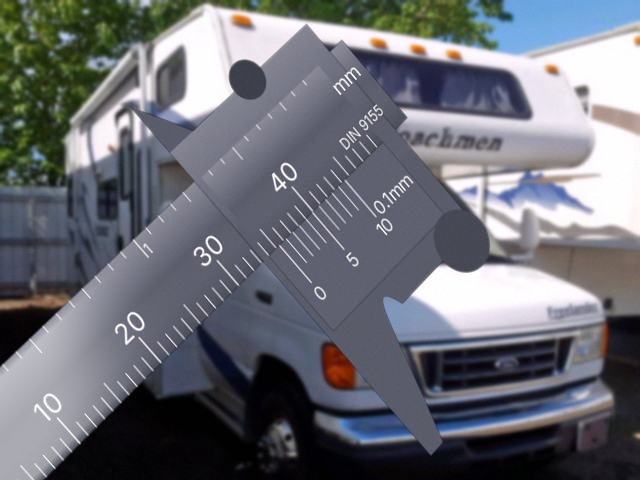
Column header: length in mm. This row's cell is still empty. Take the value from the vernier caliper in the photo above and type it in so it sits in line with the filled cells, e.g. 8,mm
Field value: 35.4,mm
